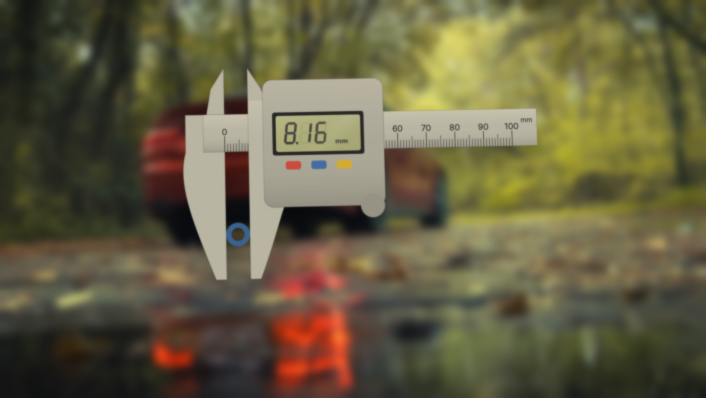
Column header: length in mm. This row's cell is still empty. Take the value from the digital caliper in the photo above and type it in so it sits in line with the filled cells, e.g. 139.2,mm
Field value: 8.16,mm
